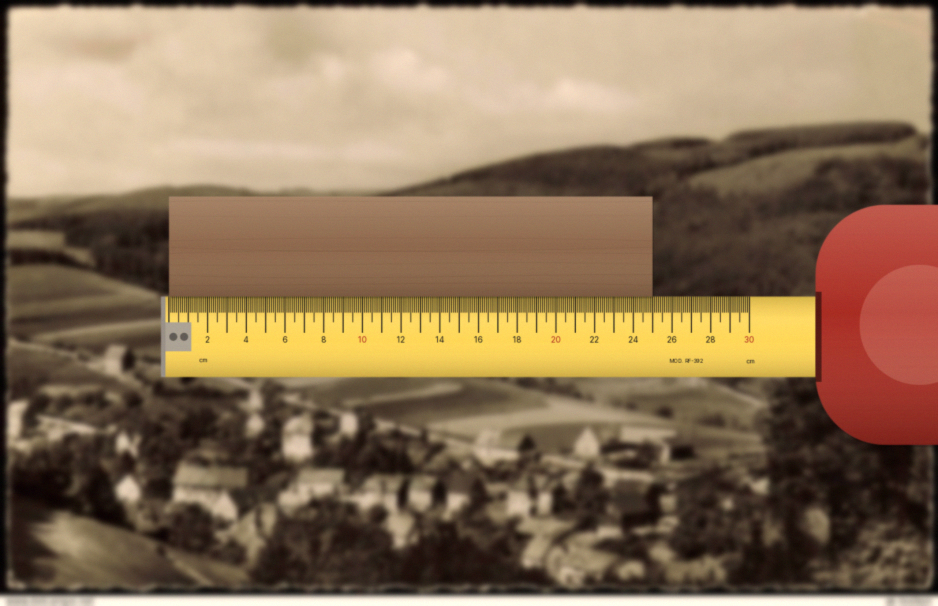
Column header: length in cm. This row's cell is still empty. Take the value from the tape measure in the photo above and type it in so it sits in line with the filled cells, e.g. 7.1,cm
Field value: 25,cm
